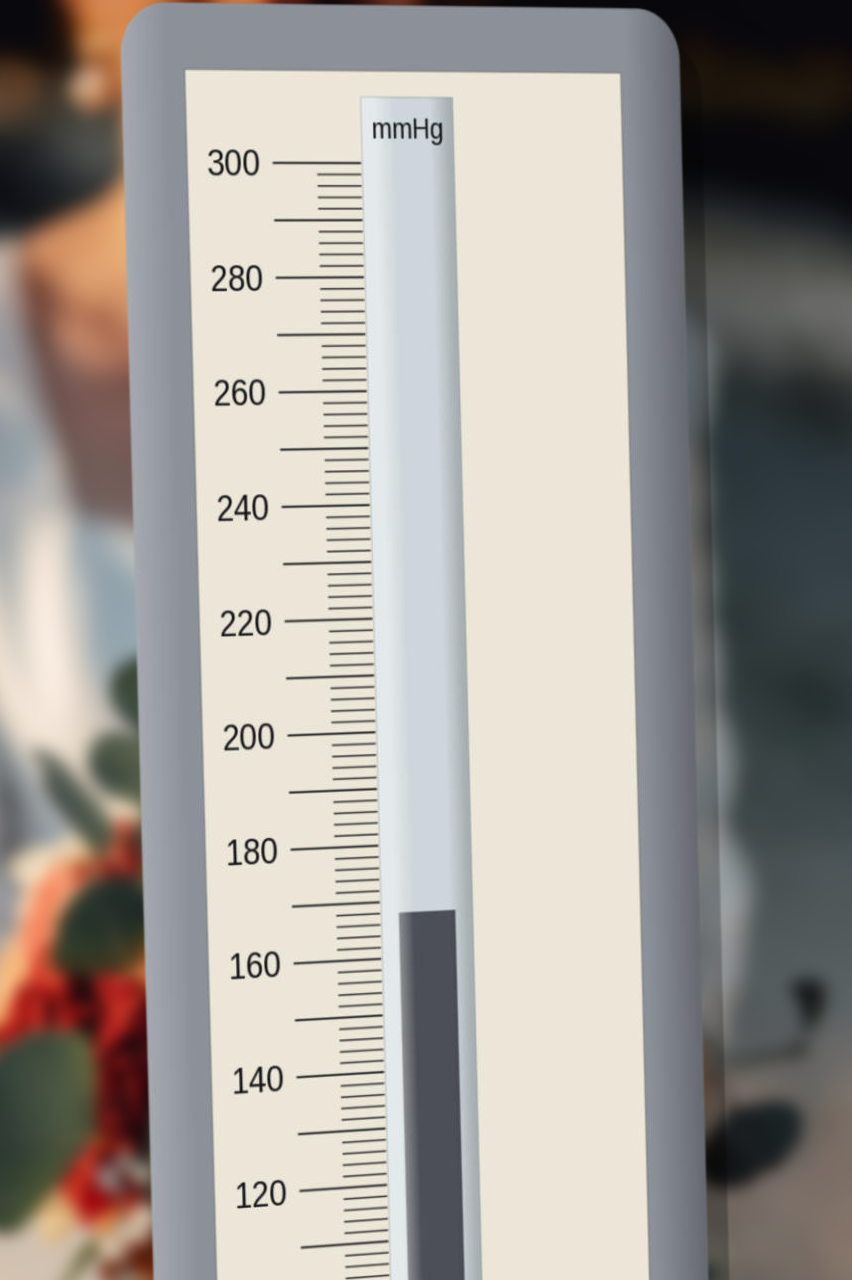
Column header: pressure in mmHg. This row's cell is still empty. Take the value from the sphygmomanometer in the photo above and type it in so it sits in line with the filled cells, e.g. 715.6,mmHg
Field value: 168,mmHg
